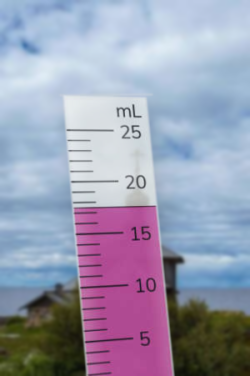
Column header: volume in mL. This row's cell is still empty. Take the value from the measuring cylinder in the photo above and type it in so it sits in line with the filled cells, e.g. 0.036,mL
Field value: 17.5,mL
